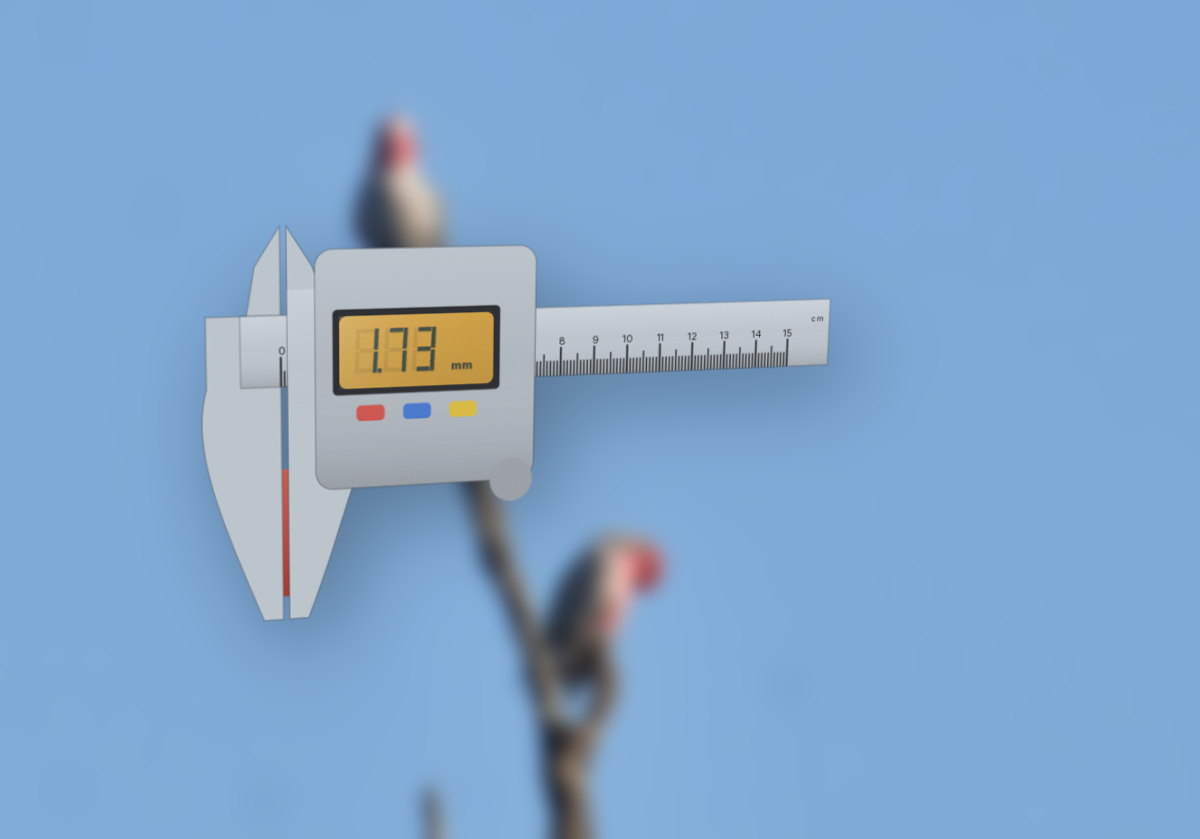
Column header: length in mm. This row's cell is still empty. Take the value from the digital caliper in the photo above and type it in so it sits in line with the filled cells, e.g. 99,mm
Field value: 1.73,mm
